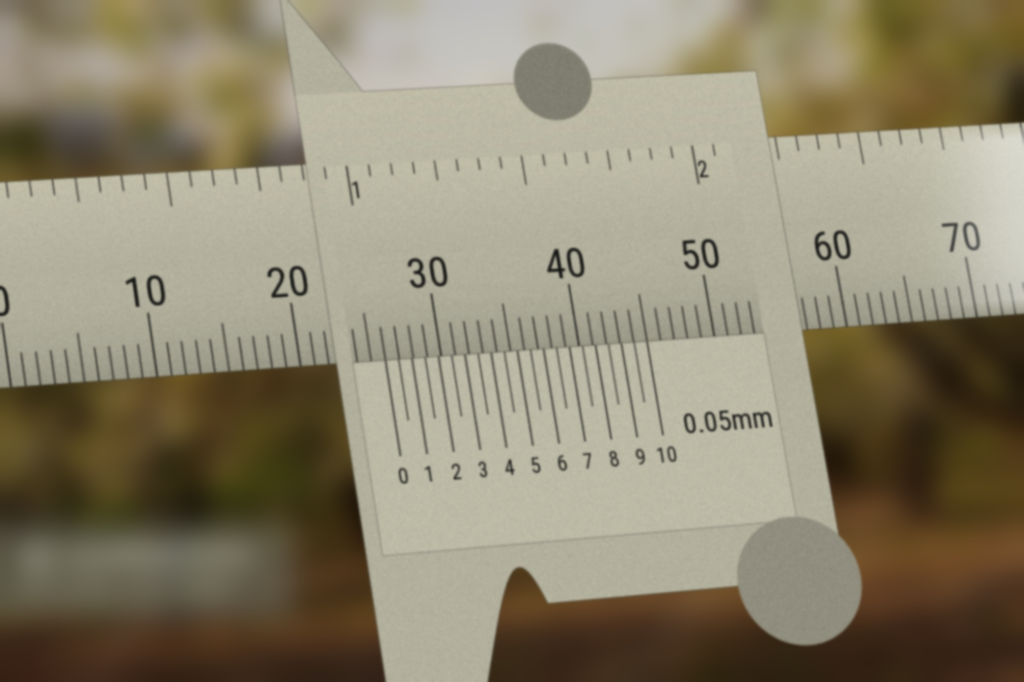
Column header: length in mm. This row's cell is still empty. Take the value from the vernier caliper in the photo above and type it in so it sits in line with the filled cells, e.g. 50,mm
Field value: 26.0,mm
